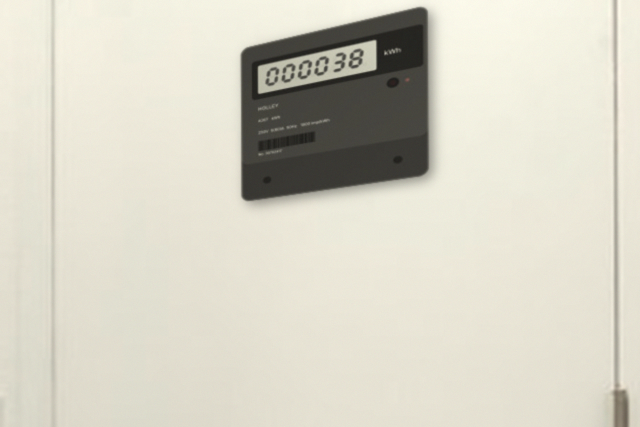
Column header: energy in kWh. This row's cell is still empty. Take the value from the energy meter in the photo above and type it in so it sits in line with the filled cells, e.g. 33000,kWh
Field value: 38,kWh
